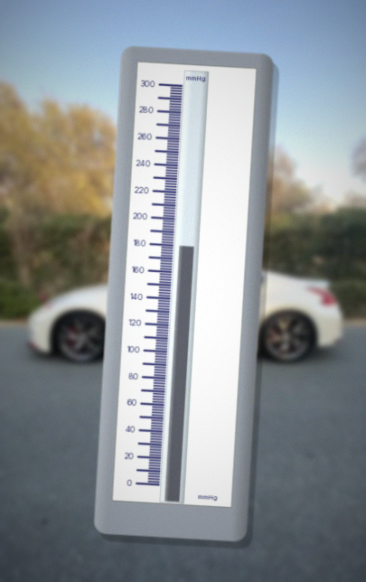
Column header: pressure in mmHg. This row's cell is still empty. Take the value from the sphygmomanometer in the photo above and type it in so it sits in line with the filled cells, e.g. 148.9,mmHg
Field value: 180,mmHg
